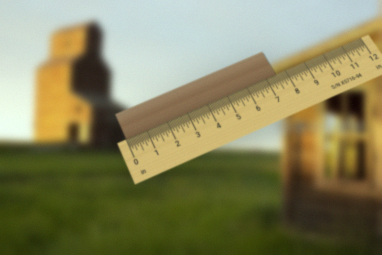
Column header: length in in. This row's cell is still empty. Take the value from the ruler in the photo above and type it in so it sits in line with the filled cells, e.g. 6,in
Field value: 7.5,in
